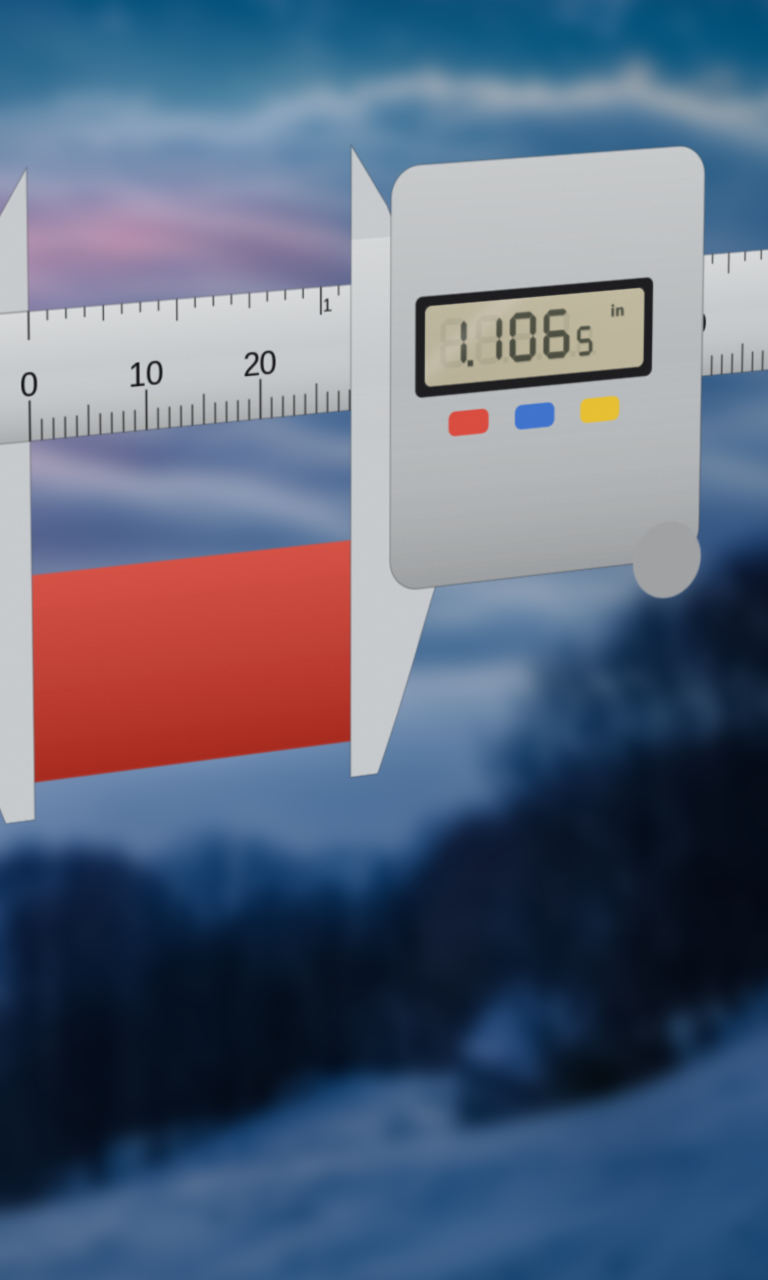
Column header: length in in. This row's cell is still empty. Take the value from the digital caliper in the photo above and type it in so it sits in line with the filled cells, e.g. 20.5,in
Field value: 1.1065,in
